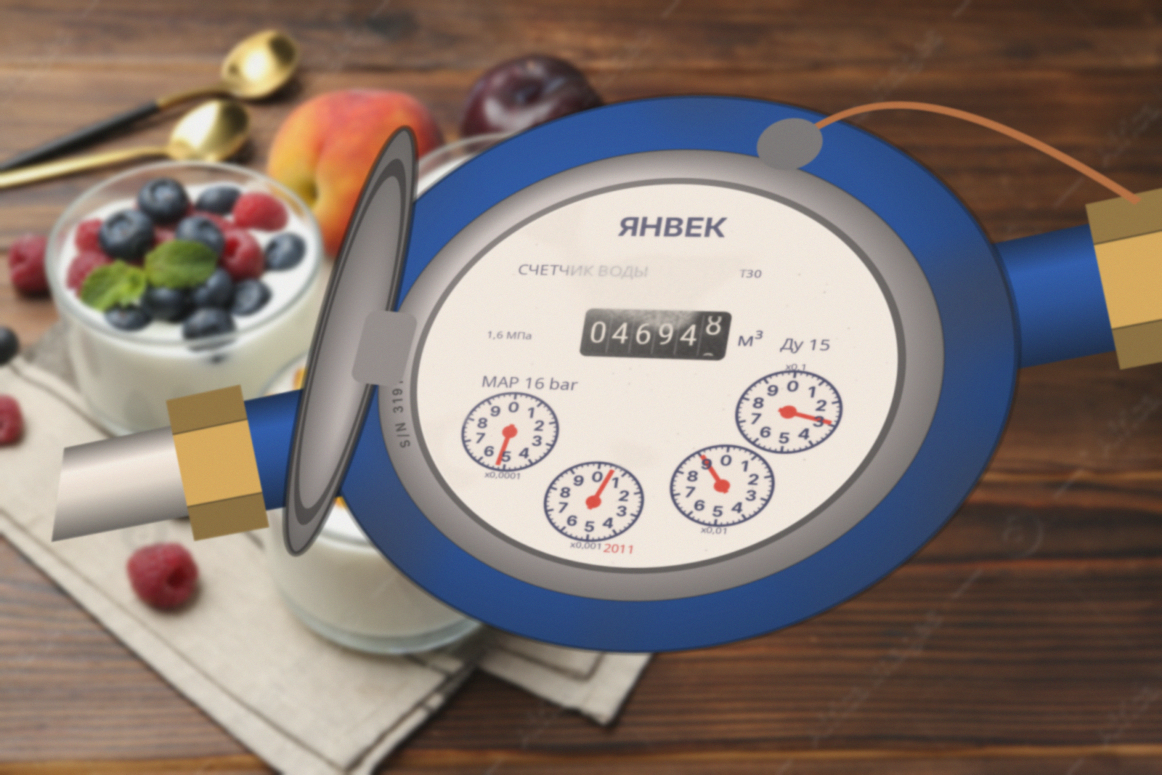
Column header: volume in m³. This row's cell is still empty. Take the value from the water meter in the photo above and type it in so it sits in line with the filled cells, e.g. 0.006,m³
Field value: 46948.2905,m³
